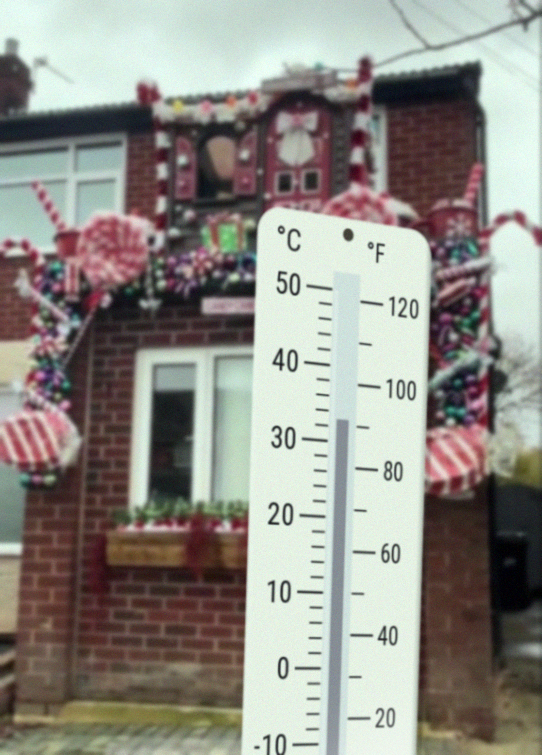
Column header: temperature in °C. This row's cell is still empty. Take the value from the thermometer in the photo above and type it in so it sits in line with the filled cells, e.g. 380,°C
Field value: 33,°C
